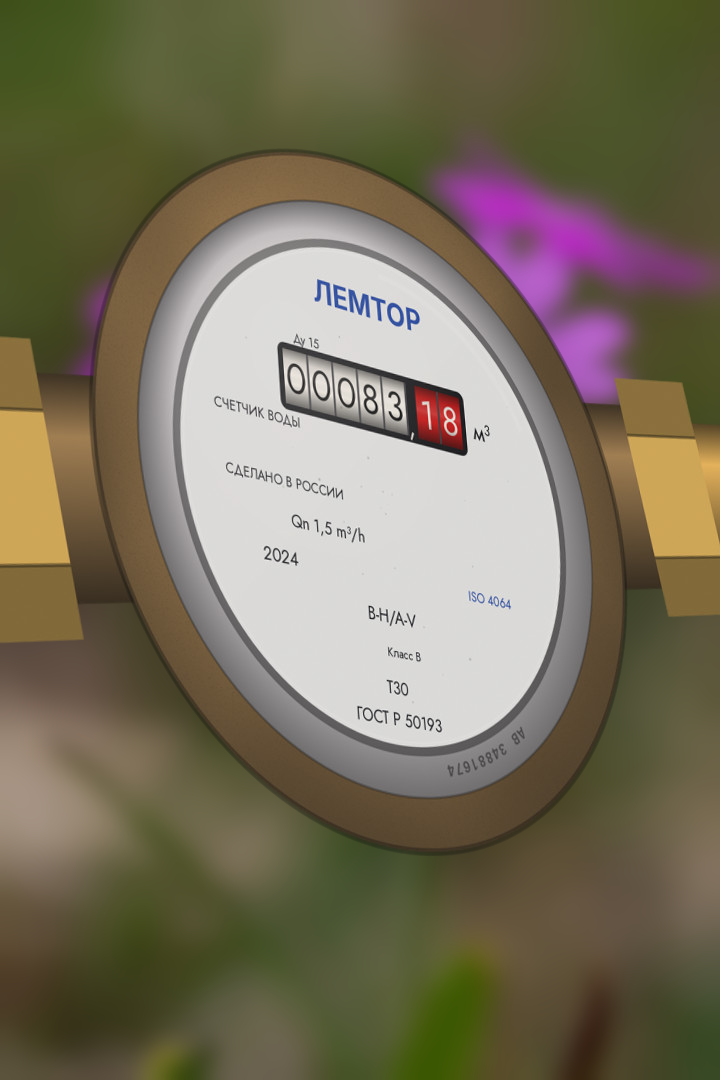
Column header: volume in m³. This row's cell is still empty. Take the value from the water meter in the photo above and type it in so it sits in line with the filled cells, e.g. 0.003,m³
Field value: 83.18,m³
